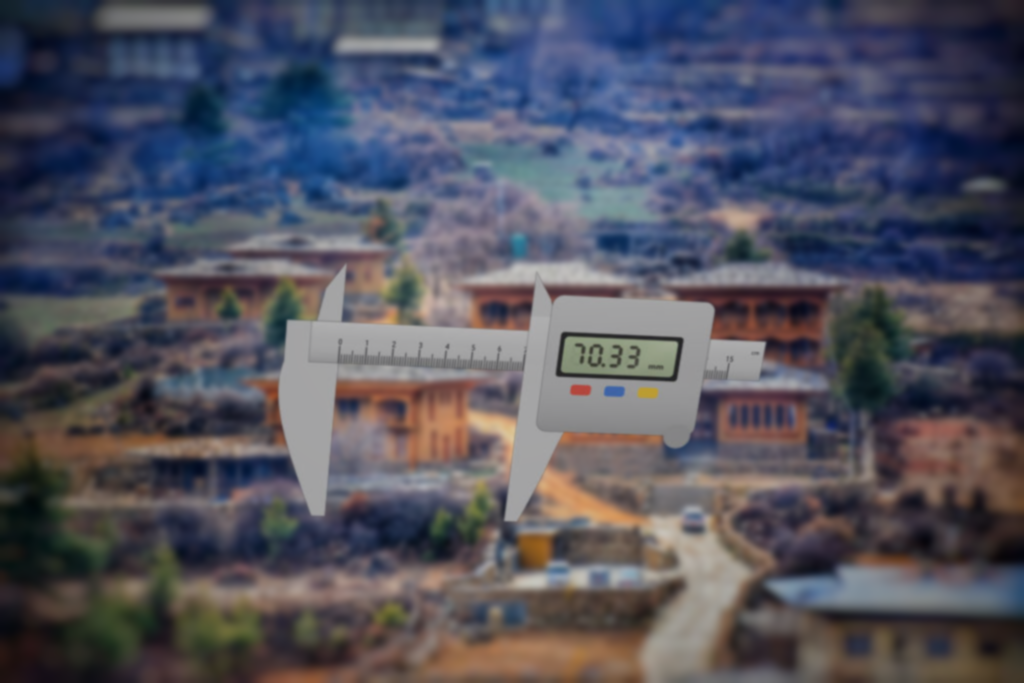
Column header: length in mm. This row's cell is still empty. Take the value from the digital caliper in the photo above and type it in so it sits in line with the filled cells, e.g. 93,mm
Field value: 70.33,mm
